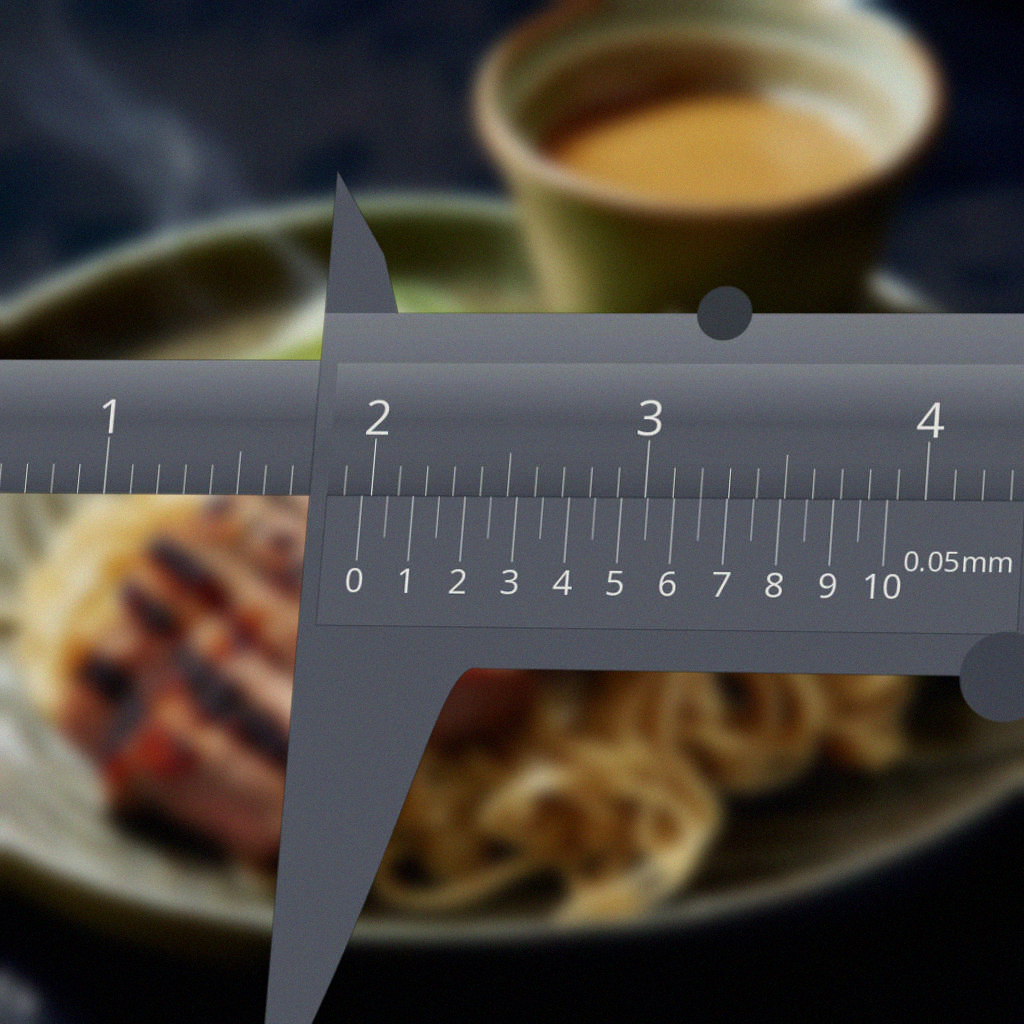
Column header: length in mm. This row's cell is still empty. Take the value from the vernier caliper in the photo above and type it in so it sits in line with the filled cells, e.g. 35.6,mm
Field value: 19.65,mm
